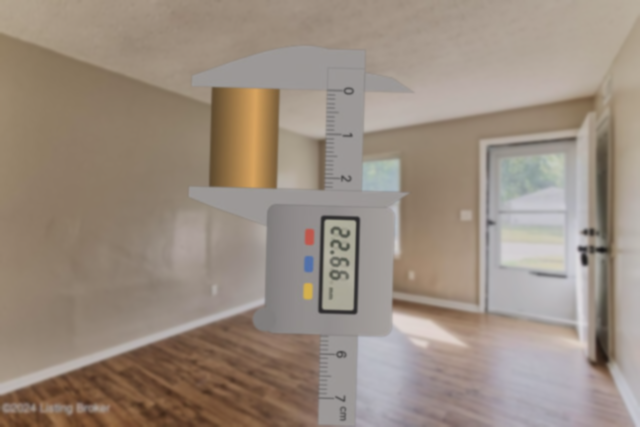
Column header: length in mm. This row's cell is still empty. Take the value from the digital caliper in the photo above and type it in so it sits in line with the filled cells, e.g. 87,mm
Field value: 22.66,mm
